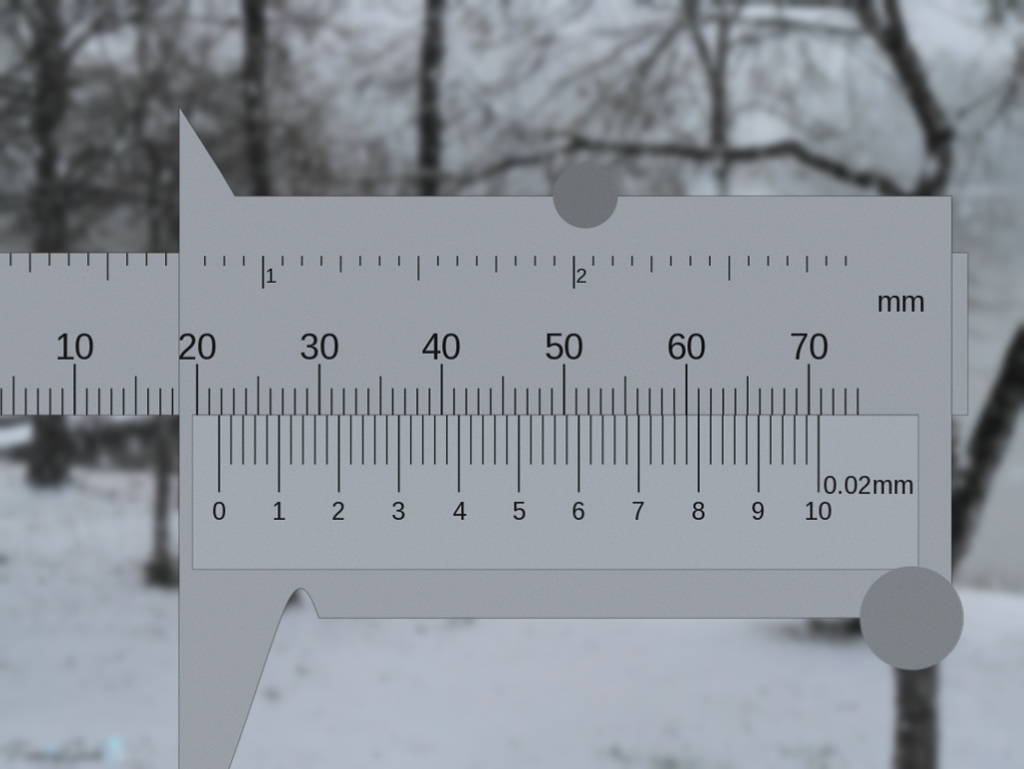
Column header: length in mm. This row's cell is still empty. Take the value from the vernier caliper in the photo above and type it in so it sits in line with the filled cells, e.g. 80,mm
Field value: 21.8,mm
